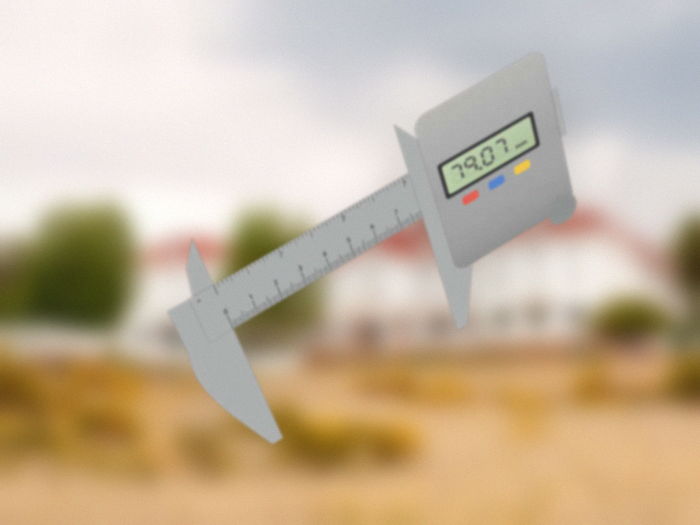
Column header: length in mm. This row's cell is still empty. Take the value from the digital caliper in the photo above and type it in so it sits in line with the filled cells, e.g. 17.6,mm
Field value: 79.07,mm
